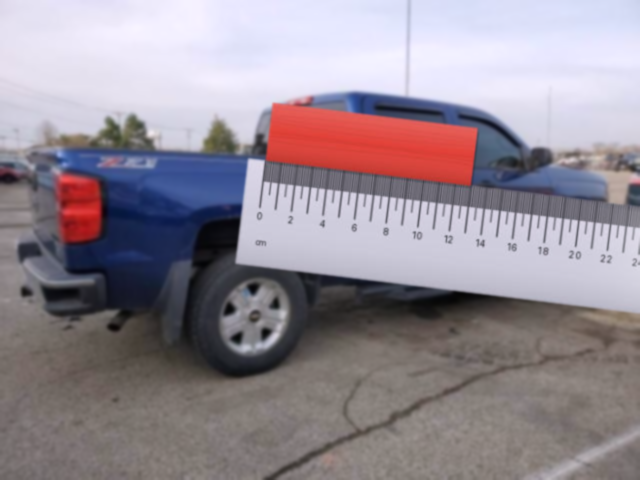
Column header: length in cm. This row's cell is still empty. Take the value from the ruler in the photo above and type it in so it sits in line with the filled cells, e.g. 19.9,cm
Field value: 13,cm
